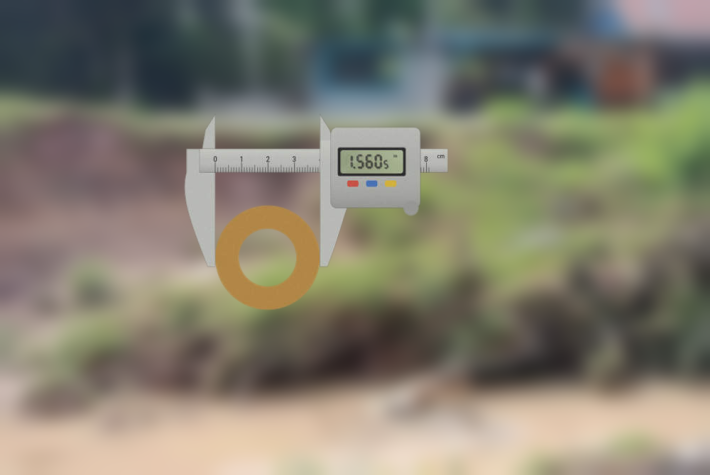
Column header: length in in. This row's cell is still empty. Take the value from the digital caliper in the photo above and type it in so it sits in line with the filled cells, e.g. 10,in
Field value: 1.5605,in
